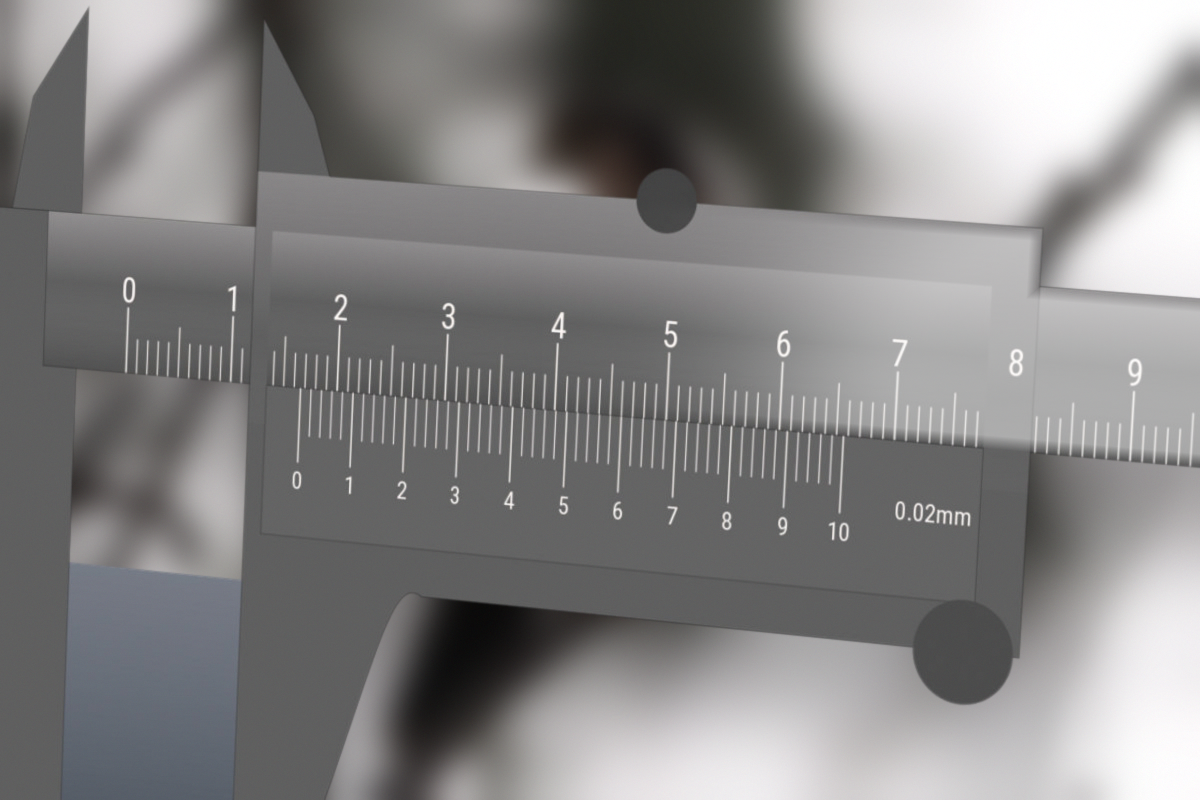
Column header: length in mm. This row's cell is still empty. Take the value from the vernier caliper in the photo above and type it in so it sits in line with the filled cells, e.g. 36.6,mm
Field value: 16.6,mm
